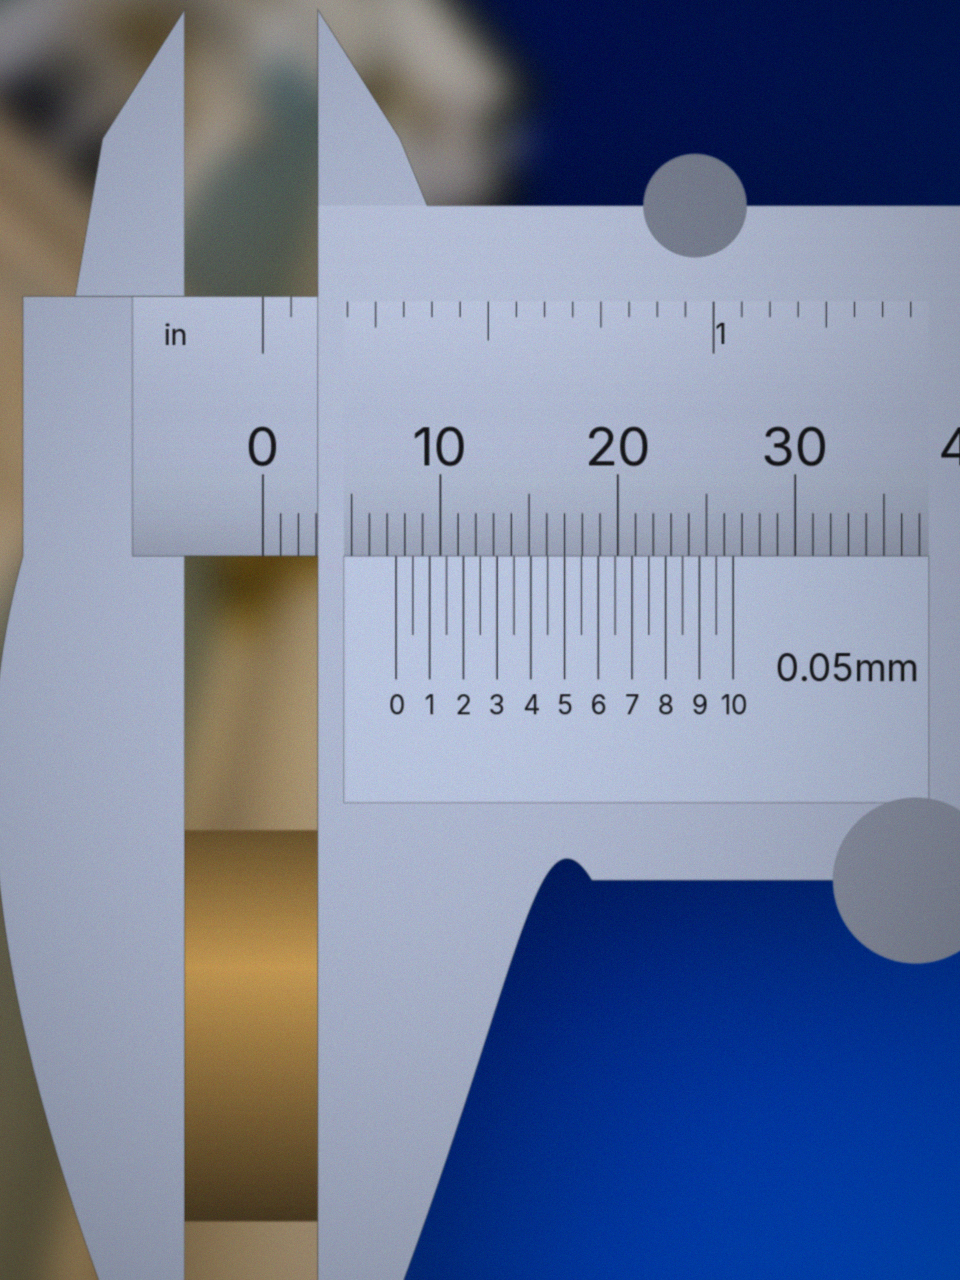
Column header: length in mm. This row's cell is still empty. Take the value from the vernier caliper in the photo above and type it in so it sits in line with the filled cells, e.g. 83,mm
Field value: 7.5,mm
